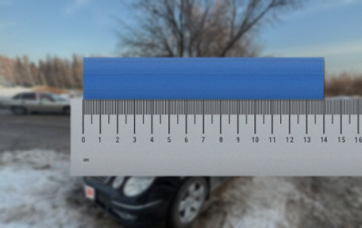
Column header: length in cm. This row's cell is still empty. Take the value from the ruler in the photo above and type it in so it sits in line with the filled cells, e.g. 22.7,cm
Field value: 14,cm
